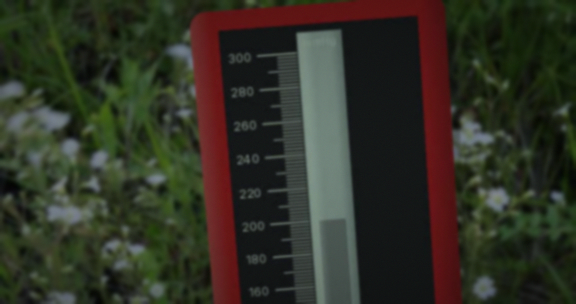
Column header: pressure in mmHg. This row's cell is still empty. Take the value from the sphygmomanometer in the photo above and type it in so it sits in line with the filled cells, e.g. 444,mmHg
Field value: 200,mmHg
